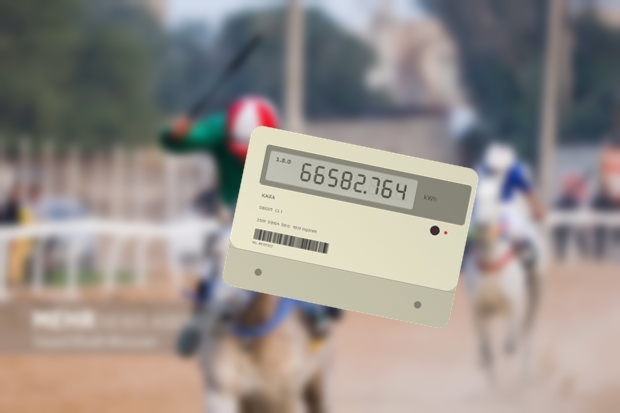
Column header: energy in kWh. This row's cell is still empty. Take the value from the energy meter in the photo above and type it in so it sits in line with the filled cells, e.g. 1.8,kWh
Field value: 66582.764,kWh
